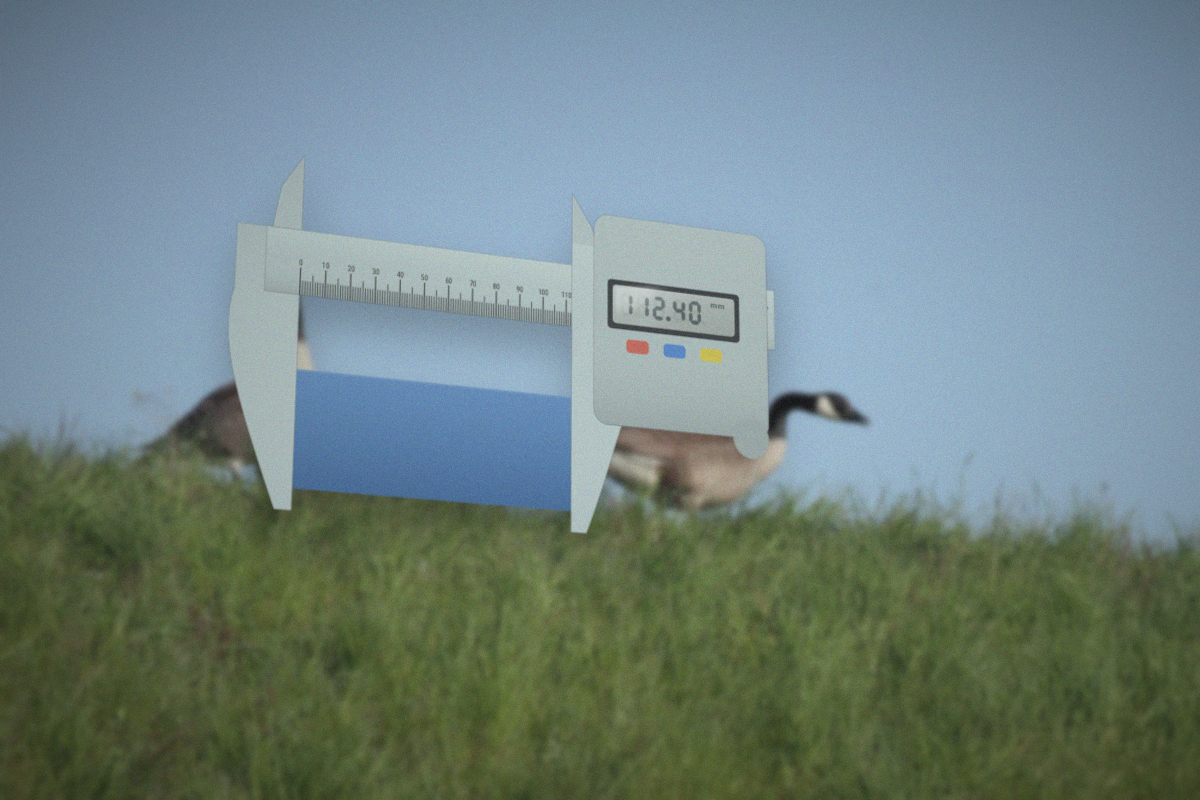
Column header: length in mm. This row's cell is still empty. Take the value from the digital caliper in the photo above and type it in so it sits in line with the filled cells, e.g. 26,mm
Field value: 112.40,mm
